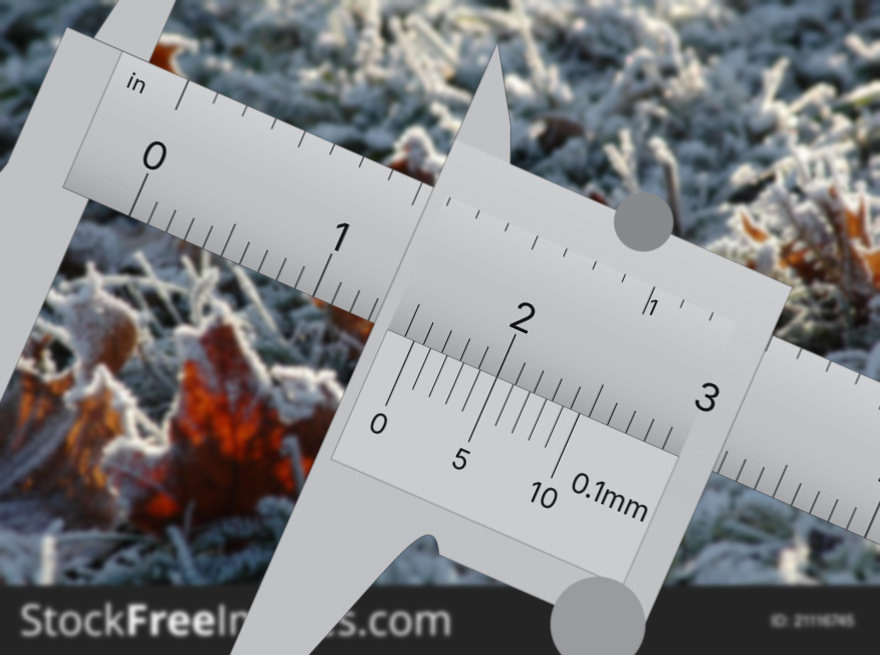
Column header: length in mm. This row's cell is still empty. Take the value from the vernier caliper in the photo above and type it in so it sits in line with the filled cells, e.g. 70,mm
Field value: 15.5,mm
